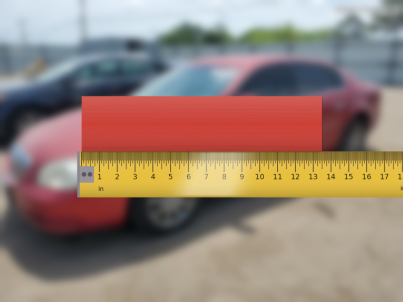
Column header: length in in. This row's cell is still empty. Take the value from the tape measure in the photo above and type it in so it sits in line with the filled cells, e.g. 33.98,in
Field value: 13.5,in
